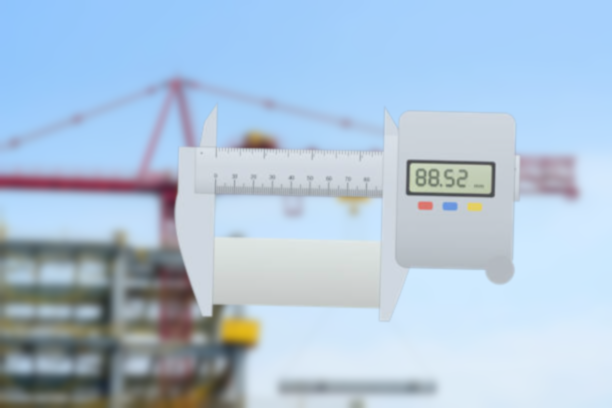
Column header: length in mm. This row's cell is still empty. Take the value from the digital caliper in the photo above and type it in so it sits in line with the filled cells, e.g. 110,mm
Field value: 88.52,mm
